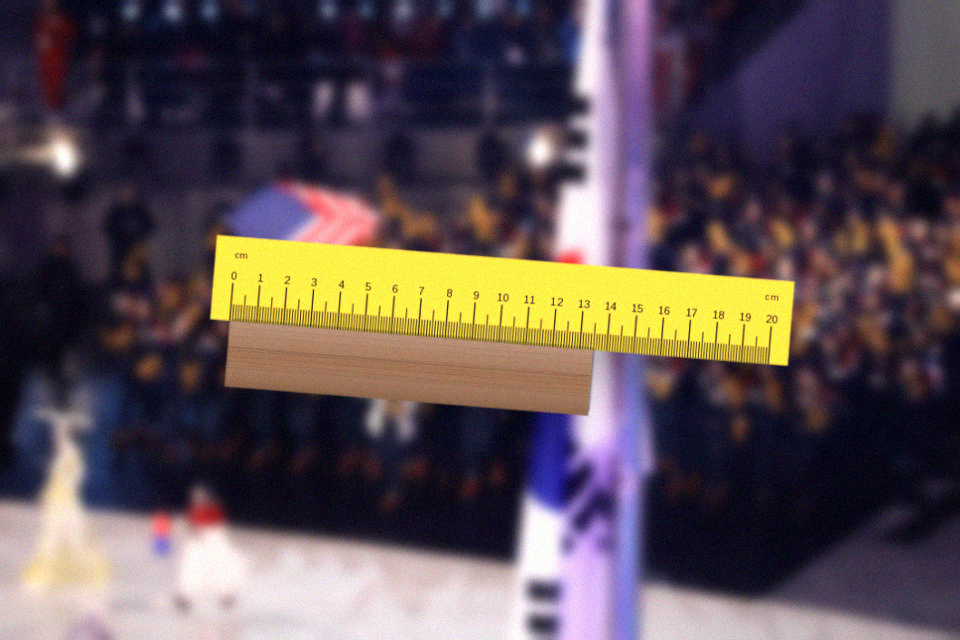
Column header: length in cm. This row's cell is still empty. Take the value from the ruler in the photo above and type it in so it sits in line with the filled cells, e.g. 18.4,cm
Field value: 13.5,cm
